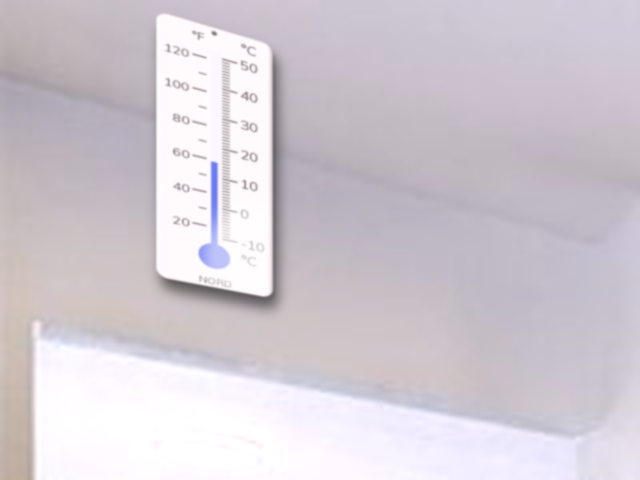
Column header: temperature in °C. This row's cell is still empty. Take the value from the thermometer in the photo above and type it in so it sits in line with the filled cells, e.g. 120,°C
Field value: 15,°C
